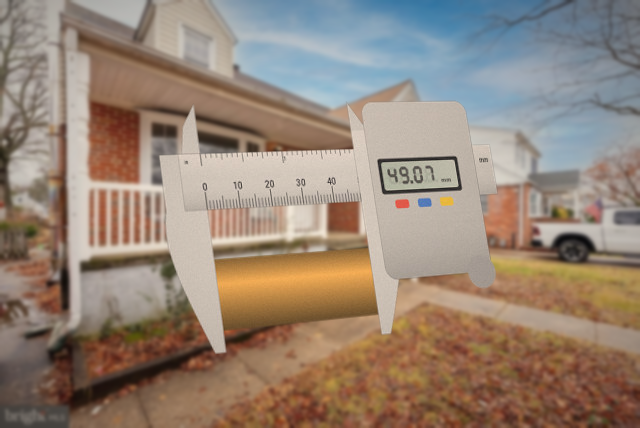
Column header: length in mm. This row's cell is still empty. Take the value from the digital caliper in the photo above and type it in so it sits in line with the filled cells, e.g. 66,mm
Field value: 49.07,mm
